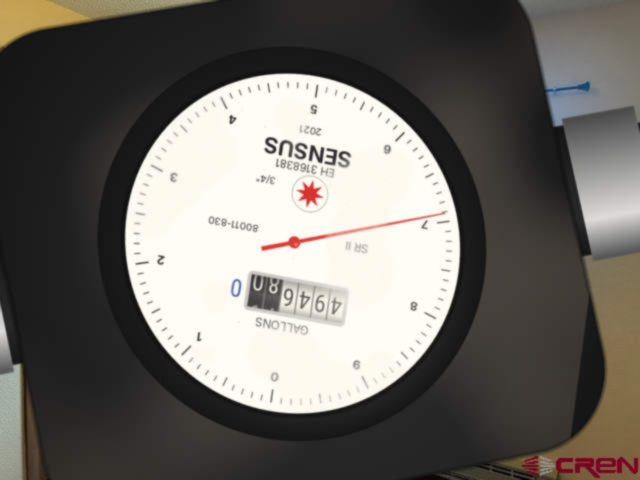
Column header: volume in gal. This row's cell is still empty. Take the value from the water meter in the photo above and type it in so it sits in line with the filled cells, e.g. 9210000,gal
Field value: 4946796.9,gal
